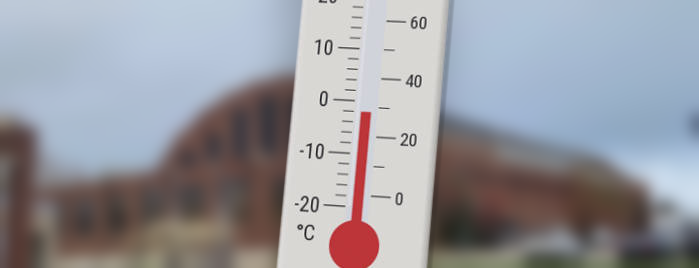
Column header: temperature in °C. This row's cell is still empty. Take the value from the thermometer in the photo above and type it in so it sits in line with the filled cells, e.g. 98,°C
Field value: -2,°C
